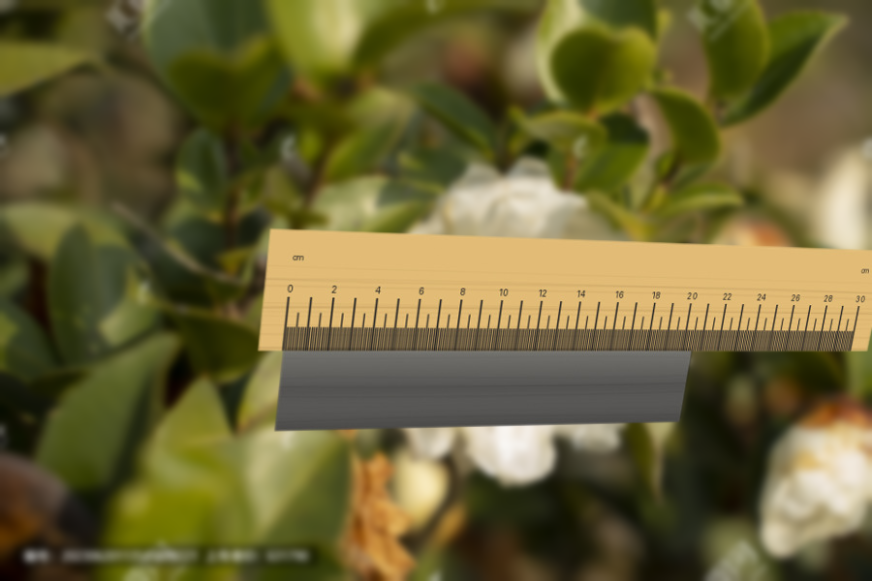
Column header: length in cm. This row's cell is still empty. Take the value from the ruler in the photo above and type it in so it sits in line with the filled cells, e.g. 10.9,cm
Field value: 20.5,cm
